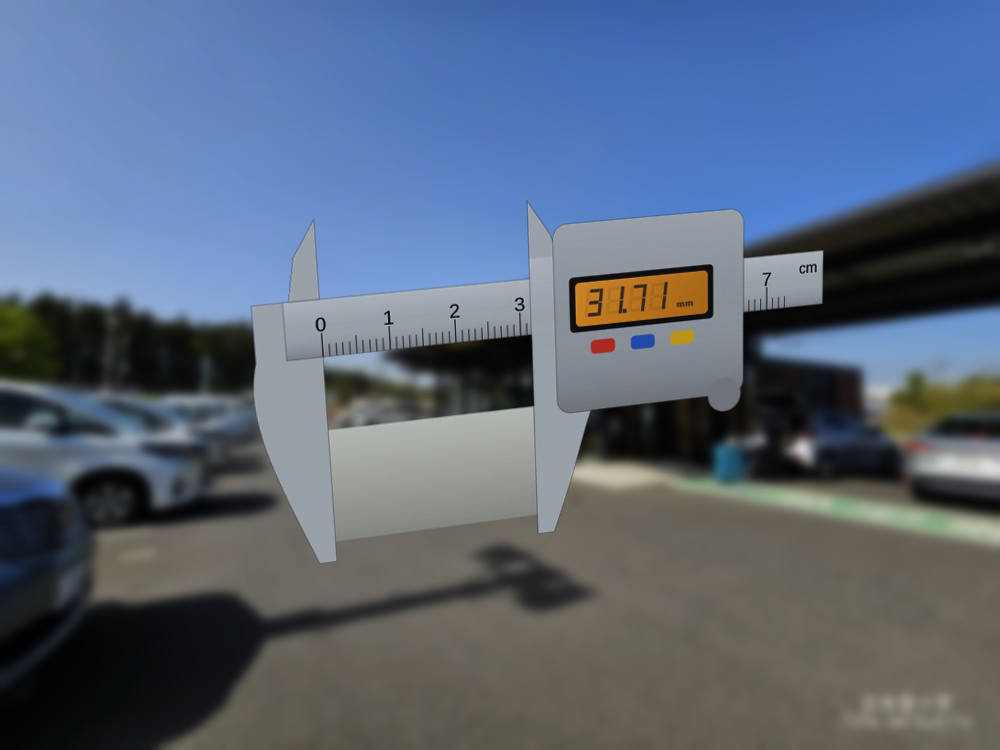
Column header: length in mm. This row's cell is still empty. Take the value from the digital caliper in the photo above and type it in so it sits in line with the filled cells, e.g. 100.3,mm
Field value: 31.71,mm
